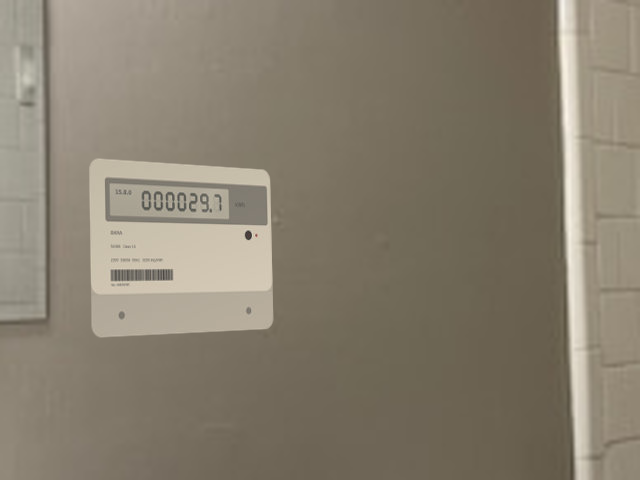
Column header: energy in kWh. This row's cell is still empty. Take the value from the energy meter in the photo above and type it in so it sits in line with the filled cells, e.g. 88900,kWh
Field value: 29.7,kWh
